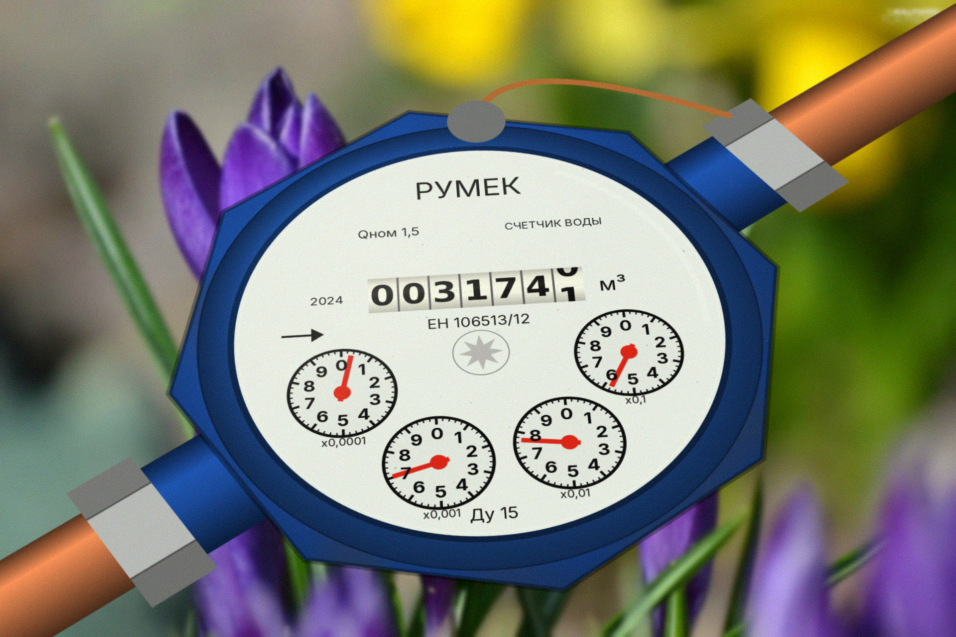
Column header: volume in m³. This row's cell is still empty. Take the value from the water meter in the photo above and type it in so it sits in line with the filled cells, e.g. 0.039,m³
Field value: 31740.5770,m³
